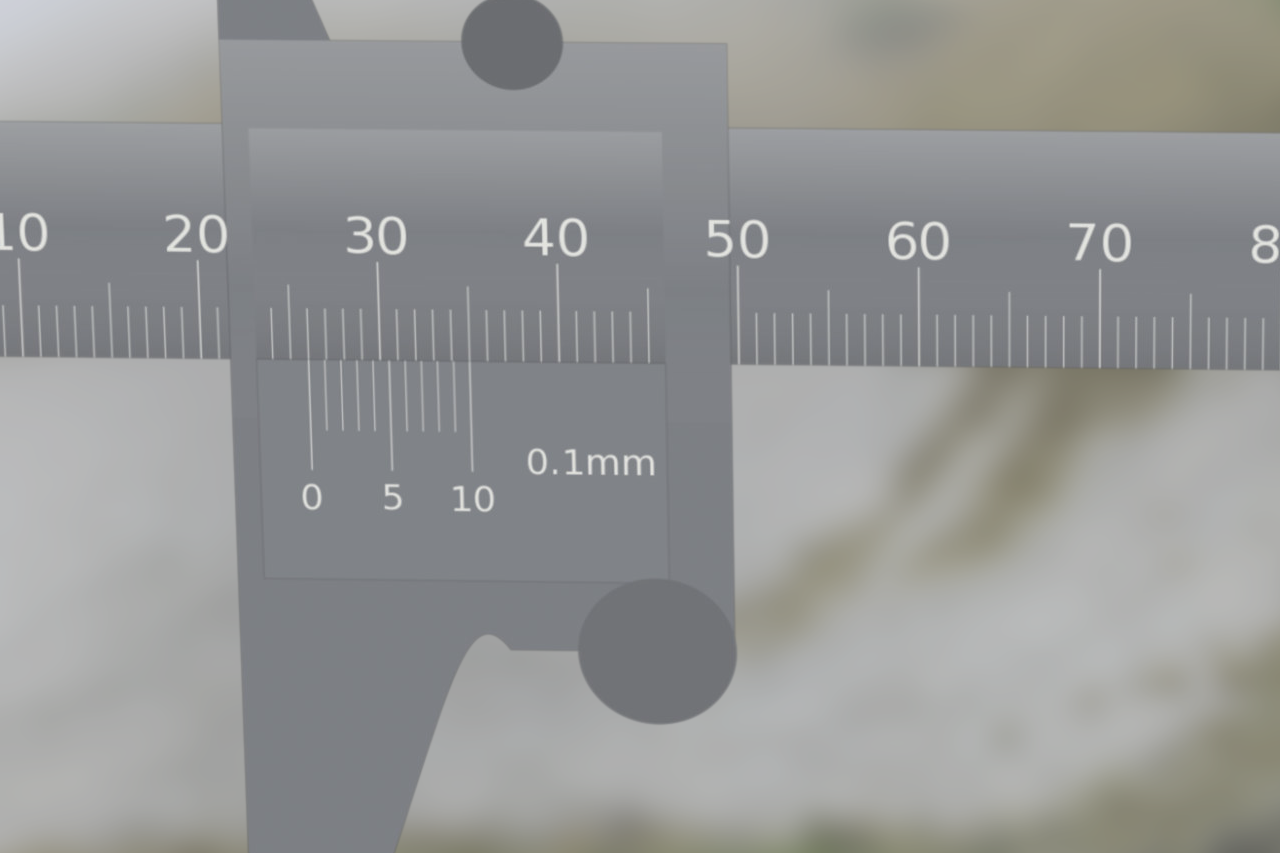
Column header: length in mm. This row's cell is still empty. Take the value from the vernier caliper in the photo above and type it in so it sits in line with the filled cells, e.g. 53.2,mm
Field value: 26.0,mm
